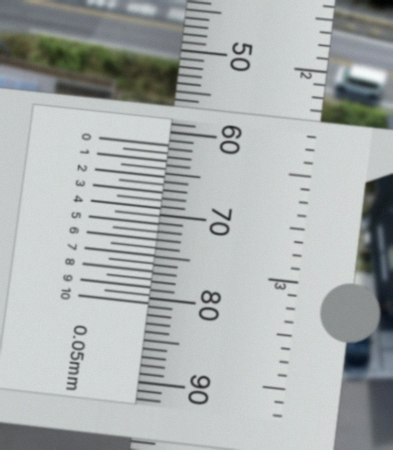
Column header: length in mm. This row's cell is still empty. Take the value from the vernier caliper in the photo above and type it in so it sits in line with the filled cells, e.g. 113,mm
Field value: 61.6,mm
